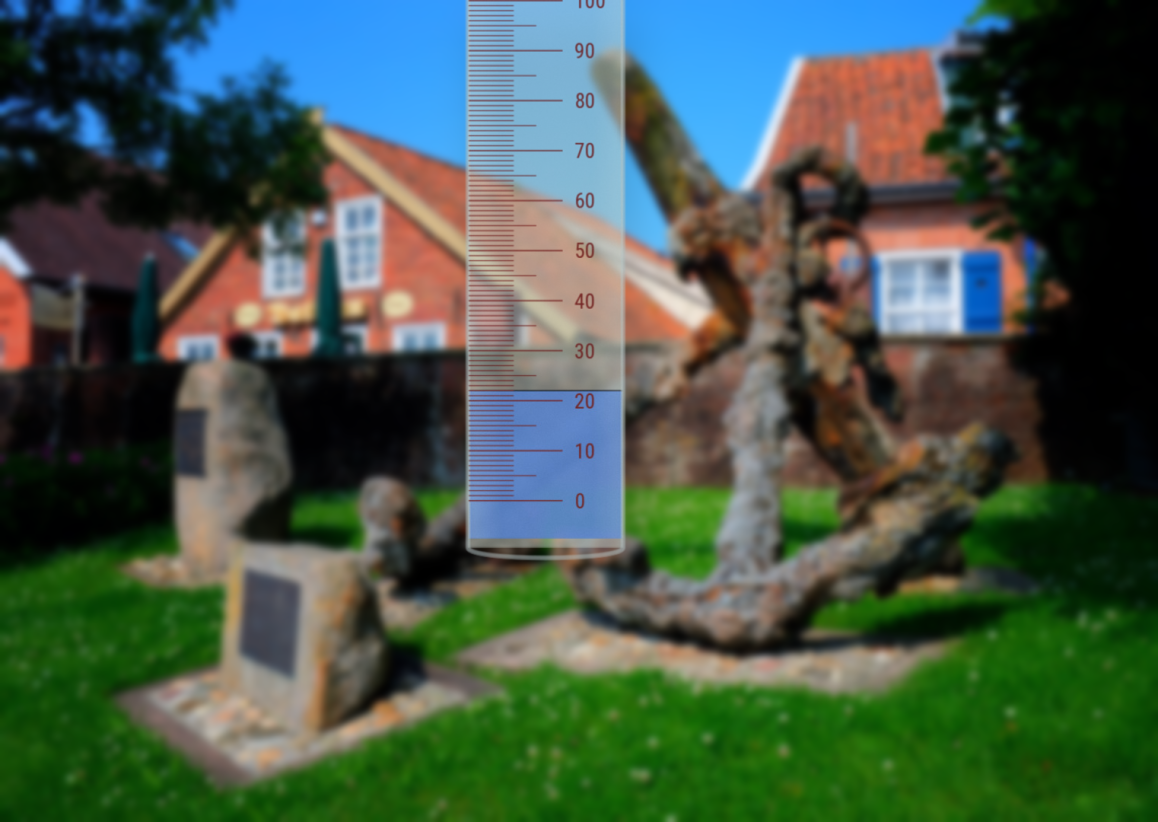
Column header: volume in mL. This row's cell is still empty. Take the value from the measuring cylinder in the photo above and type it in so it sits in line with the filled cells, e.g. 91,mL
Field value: 22,mL
